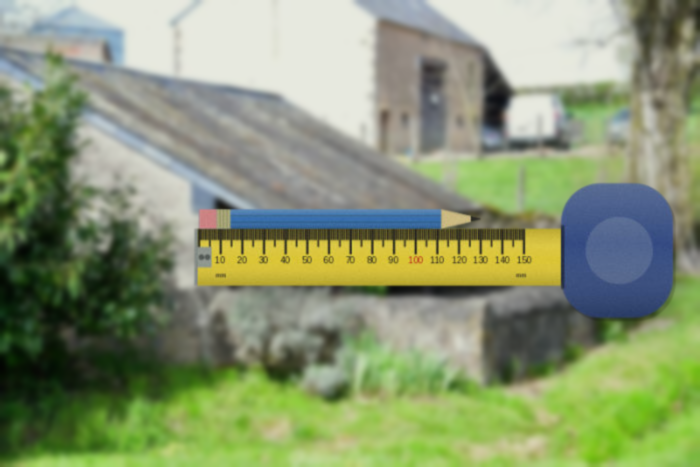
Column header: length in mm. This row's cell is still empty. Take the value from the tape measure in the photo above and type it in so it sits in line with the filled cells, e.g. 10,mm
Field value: 130,mm
